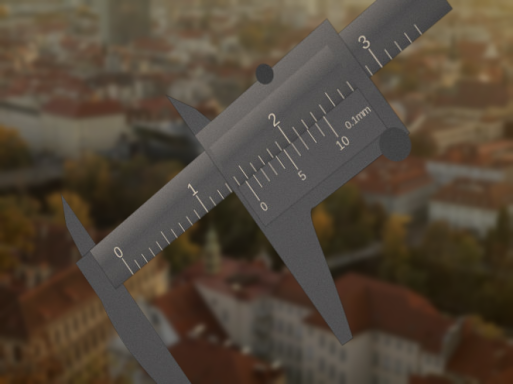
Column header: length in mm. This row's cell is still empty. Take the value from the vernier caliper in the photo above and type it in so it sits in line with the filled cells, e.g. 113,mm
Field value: 14.7,mm
